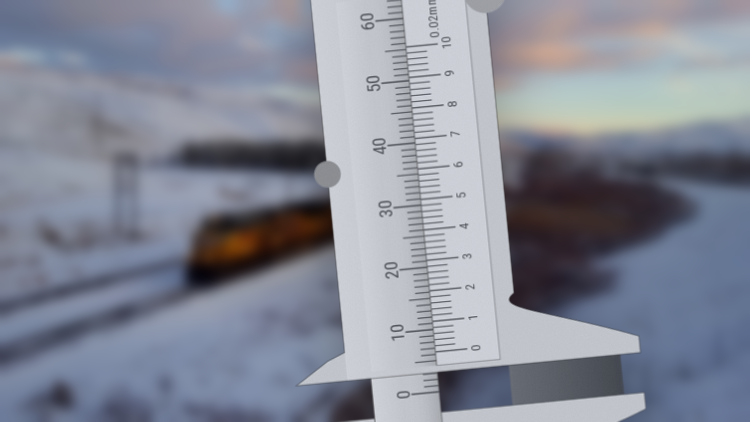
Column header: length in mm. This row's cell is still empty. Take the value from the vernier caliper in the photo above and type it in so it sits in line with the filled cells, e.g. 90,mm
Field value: 6.4,mm
